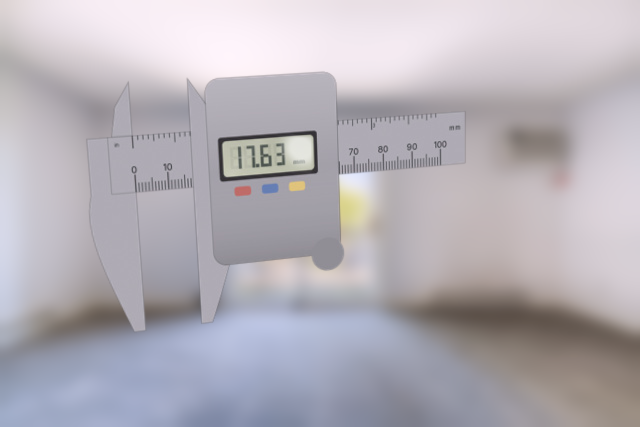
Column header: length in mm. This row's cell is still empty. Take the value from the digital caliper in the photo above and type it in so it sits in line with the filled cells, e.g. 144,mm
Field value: 17.63,mm
